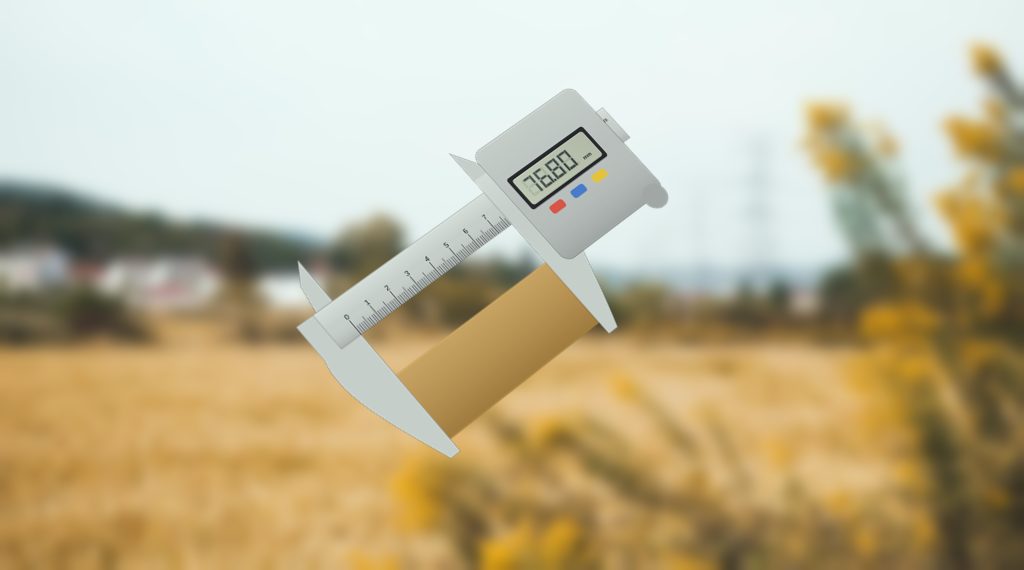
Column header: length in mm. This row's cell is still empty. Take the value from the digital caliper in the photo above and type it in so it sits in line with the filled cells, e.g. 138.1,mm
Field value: 76.80,mm
